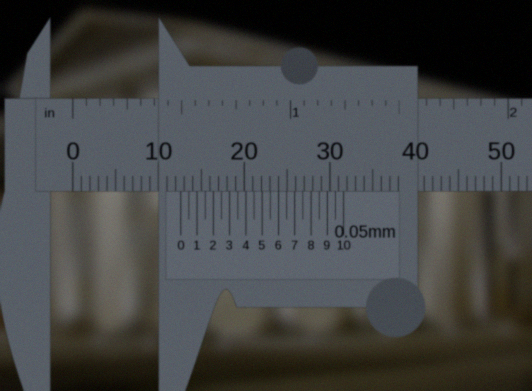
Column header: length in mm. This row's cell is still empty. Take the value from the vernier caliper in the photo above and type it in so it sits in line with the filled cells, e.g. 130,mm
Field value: 12.6,mm
